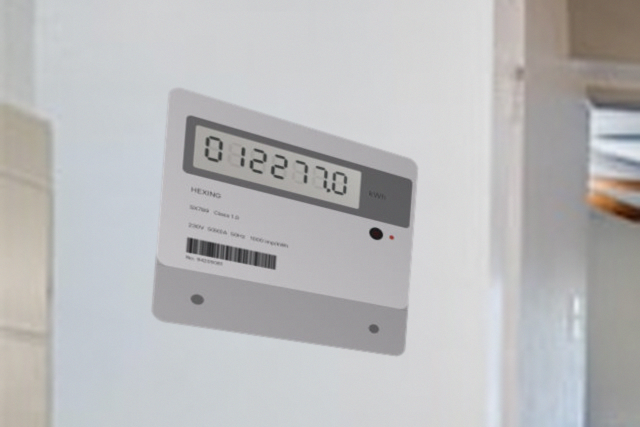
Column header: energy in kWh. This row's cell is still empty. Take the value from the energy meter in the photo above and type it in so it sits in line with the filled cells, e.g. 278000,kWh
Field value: 12277.0,kWh
